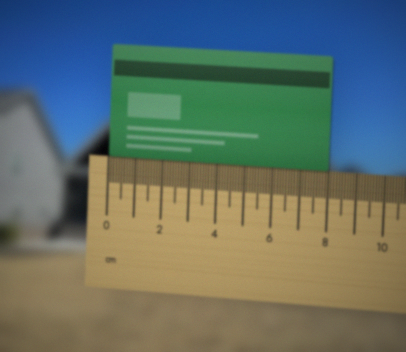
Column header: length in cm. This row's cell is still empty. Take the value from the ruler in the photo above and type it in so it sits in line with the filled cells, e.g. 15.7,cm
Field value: 8,cm
